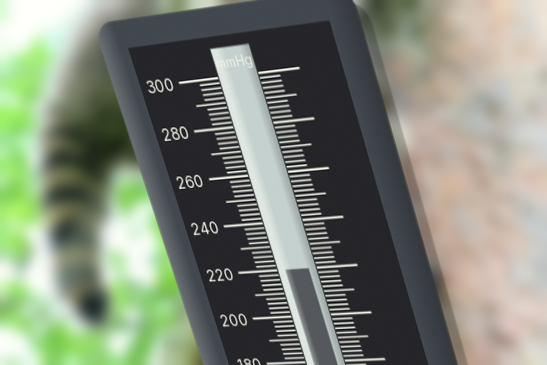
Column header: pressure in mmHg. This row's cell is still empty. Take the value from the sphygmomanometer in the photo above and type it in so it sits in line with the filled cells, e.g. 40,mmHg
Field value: 220,mmHg
